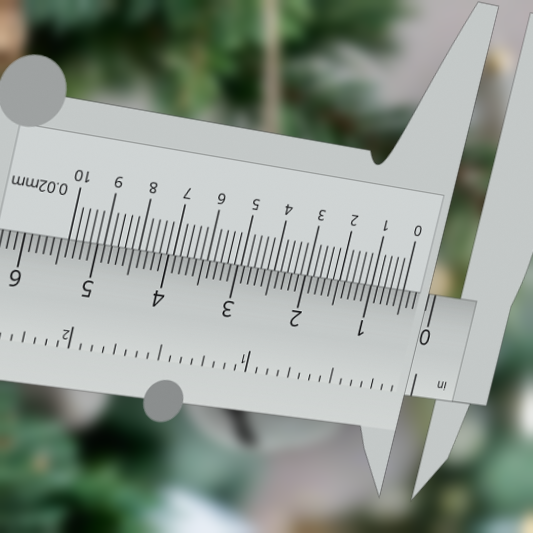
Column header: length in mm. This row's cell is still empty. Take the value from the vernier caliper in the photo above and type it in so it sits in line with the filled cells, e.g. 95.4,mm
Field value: 5.0,mm
